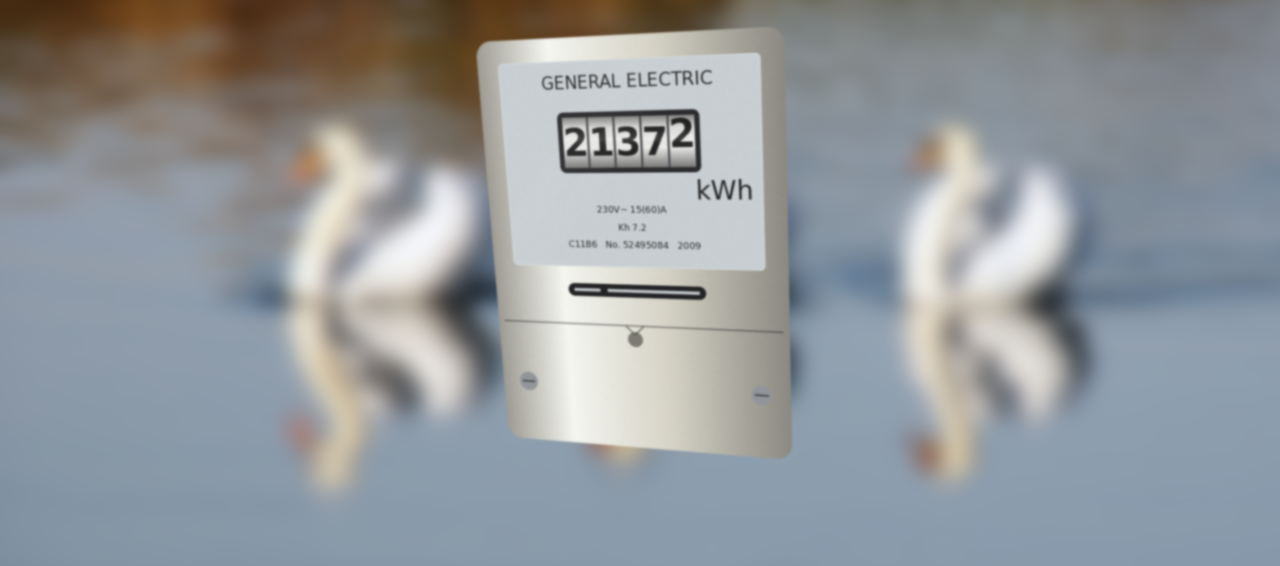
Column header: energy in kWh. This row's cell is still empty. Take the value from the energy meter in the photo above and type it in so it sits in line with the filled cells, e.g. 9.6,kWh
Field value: 21372,kWh
